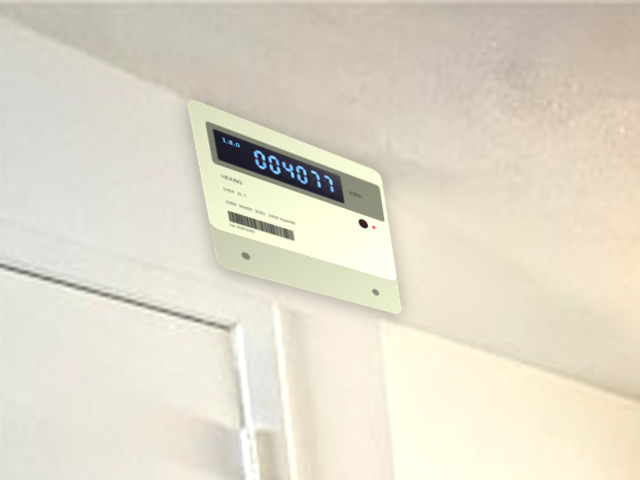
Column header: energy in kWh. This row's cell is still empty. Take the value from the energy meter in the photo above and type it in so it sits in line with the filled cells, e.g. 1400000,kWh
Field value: 4077,kWh
